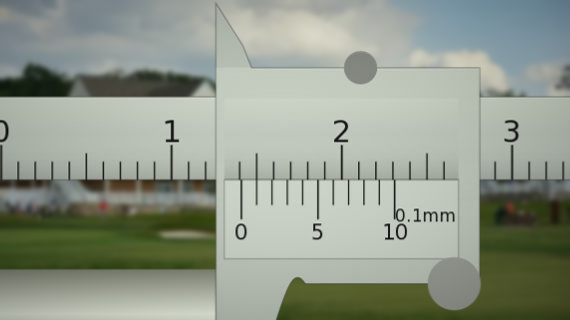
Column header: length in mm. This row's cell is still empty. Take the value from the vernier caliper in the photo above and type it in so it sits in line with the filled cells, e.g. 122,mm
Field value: 14.1,mm
